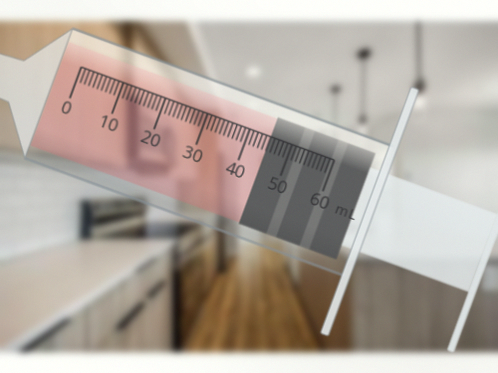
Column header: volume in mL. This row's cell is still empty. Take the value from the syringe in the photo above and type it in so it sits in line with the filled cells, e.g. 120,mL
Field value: 45,mL
